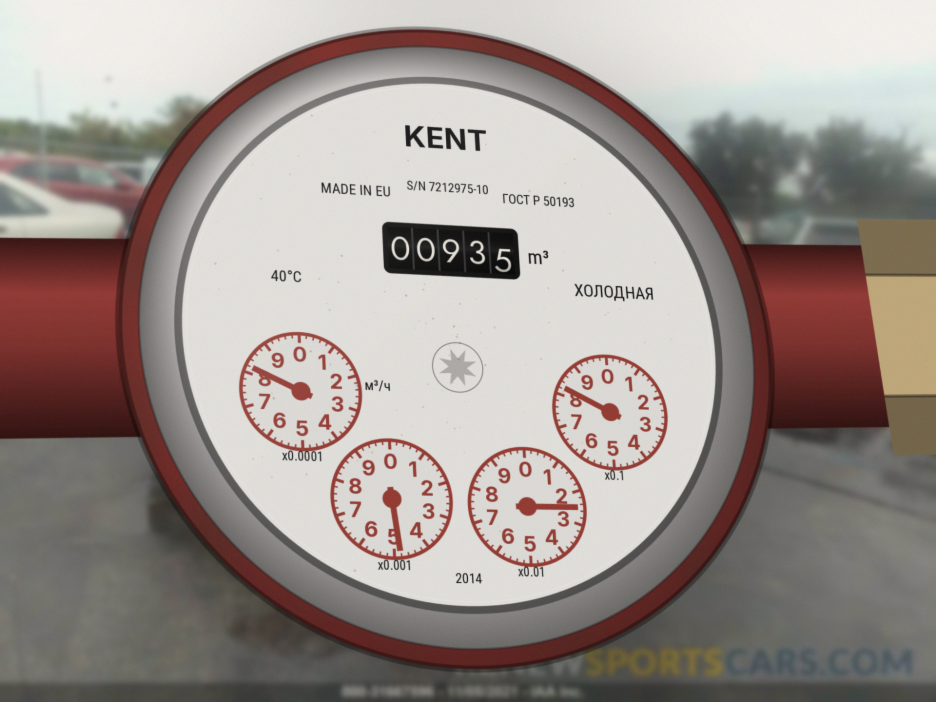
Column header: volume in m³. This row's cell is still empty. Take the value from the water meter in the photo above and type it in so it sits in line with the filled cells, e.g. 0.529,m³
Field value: 934.8248,m³
